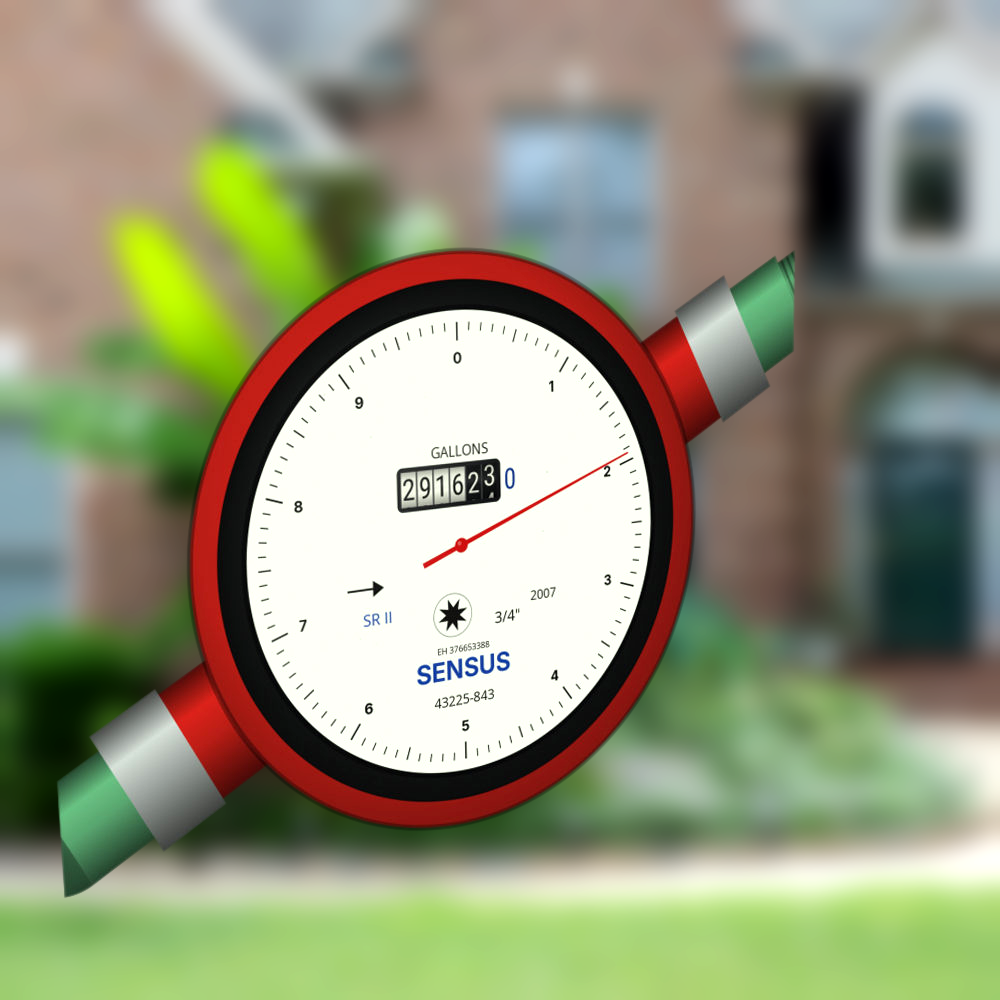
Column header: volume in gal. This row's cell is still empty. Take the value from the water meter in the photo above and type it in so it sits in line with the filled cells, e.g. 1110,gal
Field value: 2916231.9,gal
